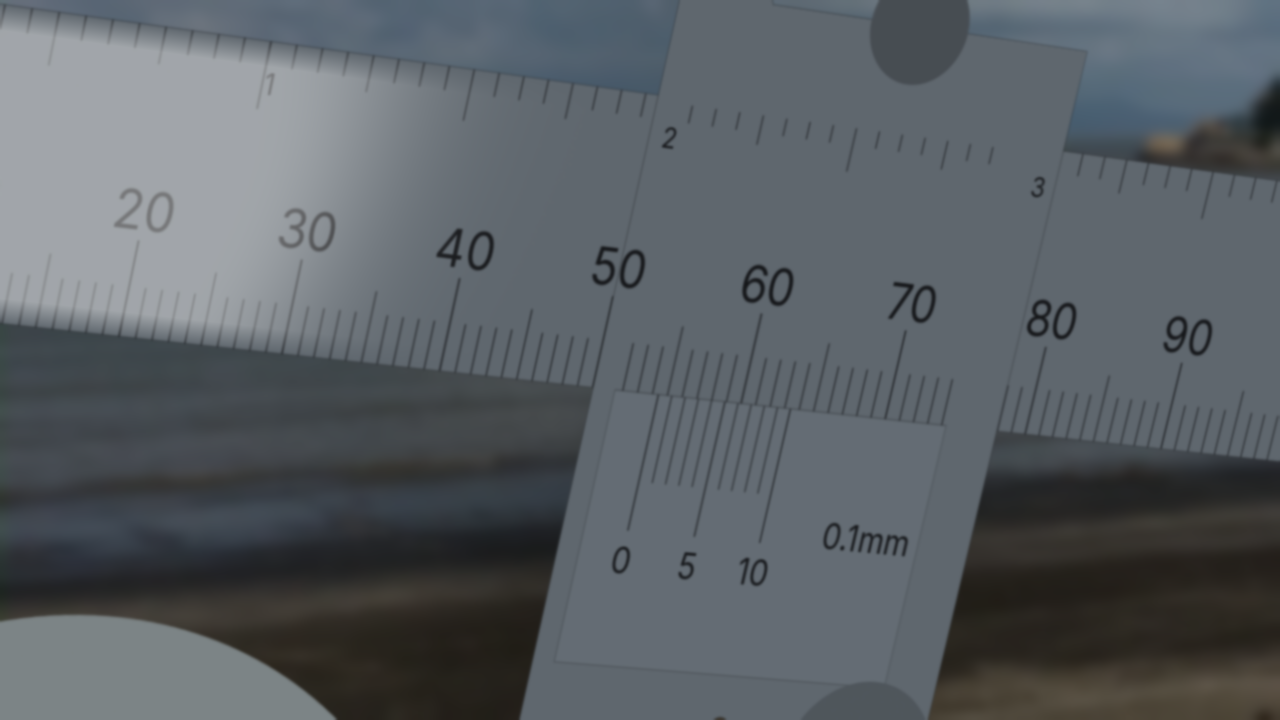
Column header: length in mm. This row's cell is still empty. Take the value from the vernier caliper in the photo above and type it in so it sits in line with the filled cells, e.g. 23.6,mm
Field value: 54.4,mm
